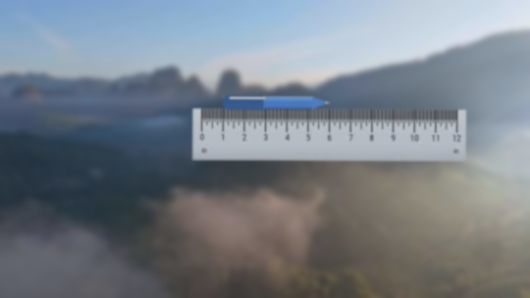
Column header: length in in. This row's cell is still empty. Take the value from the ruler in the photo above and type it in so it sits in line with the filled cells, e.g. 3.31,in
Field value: 5,in
